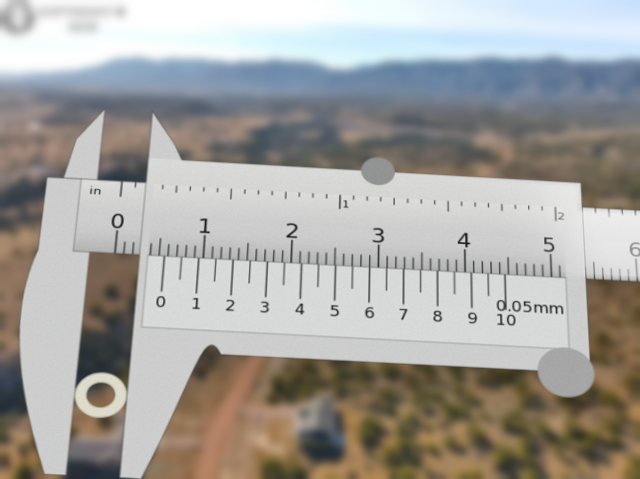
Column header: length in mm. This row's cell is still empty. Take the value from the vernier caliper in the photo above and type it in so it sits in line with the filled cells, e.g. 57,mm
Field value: 5.6,mm
